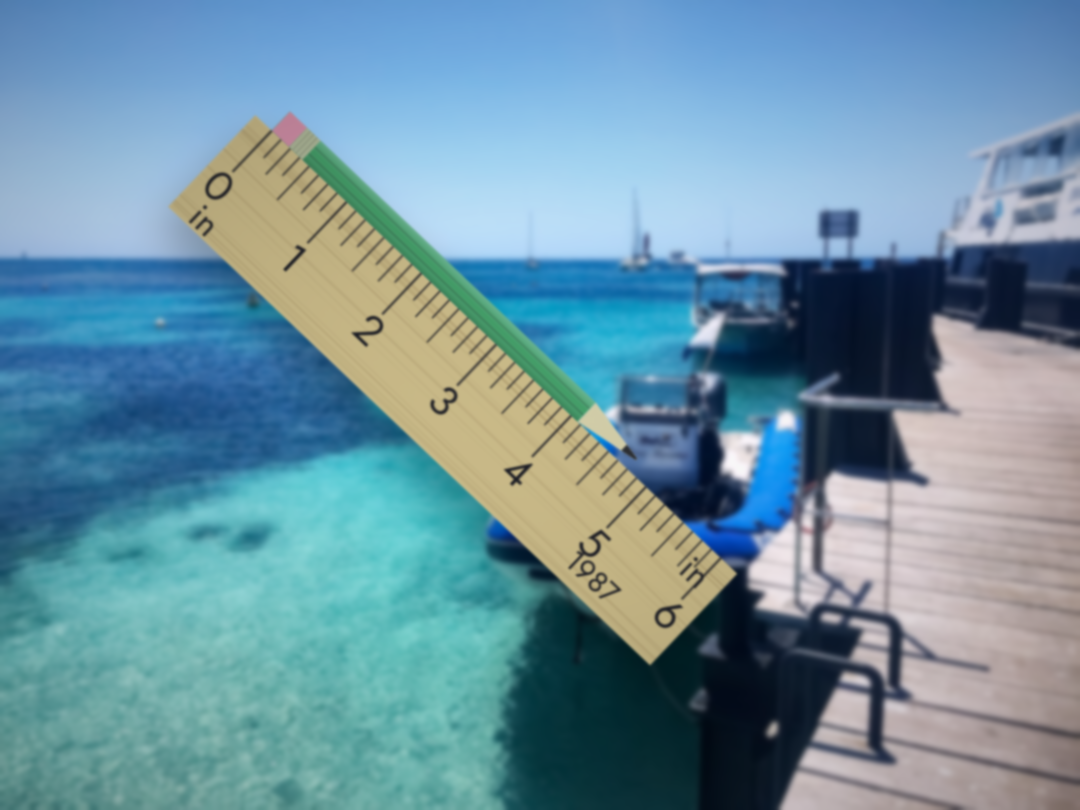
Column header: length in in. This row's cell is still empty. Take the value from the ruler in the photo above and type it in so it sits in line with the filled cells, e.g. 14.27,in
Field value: 4.75,in
